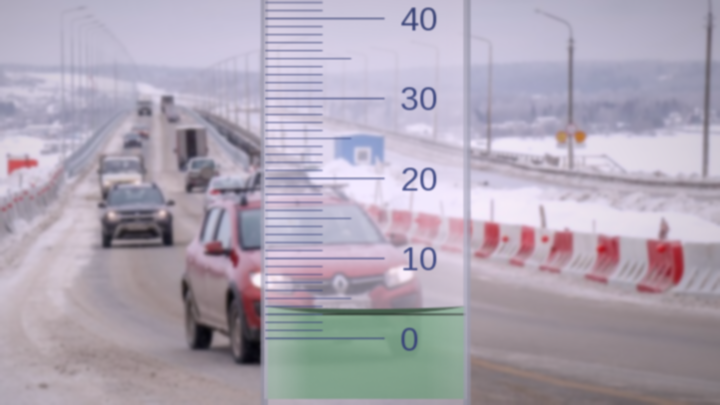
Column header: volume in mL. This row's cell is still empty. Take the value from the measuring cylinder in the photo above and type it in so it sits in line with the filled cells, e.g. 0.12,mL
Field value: 3,mL
